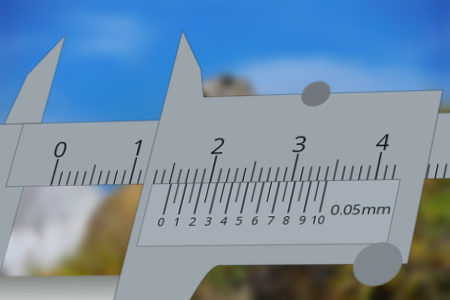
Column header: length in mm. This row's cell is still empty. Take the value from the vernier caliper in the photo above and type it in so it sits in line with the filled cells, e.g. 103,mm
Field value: 15.2,mm
